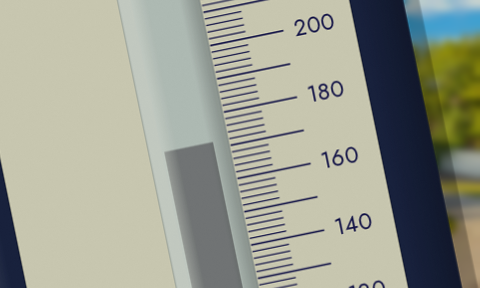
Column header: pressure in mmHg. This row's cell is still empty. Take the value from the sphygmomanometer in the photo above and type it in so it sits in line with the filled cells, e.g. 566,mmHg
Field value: 172,mmHg
